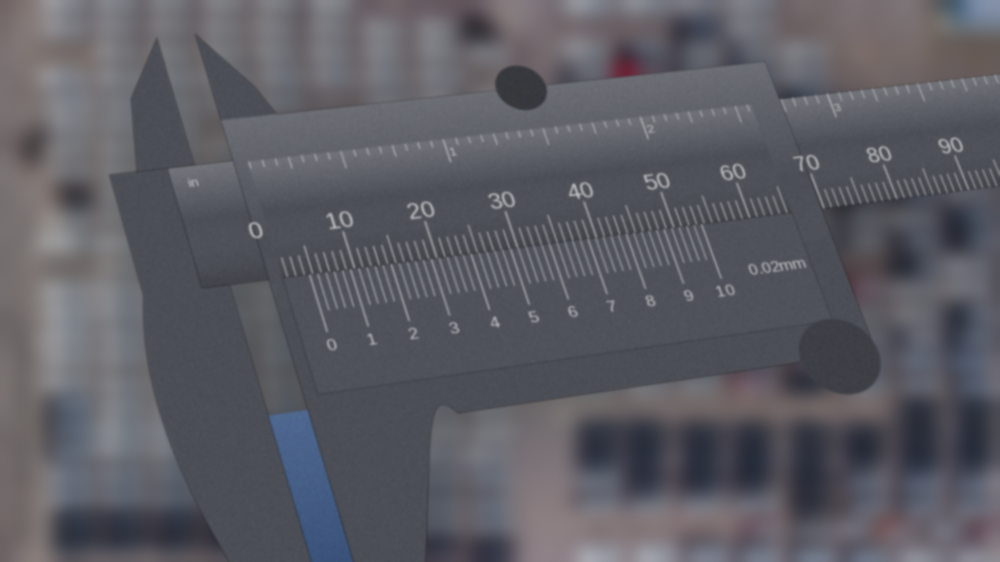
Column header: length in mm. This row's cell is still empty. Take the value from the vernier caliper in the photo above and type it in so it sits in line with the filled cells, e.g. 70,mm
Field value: 4.6,mm
